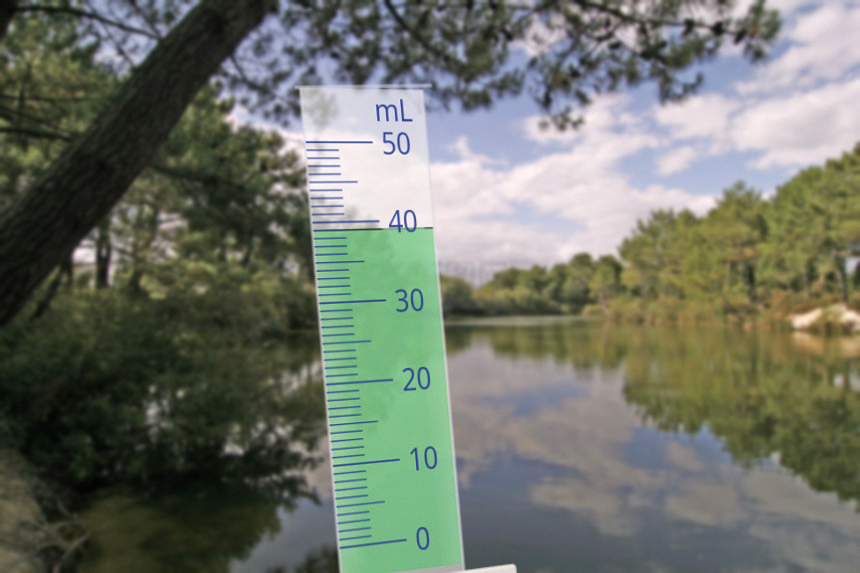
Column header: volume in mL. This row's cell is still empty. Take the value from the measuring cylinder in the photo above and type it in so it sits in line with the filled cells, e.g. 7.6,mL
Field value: 39,mL
